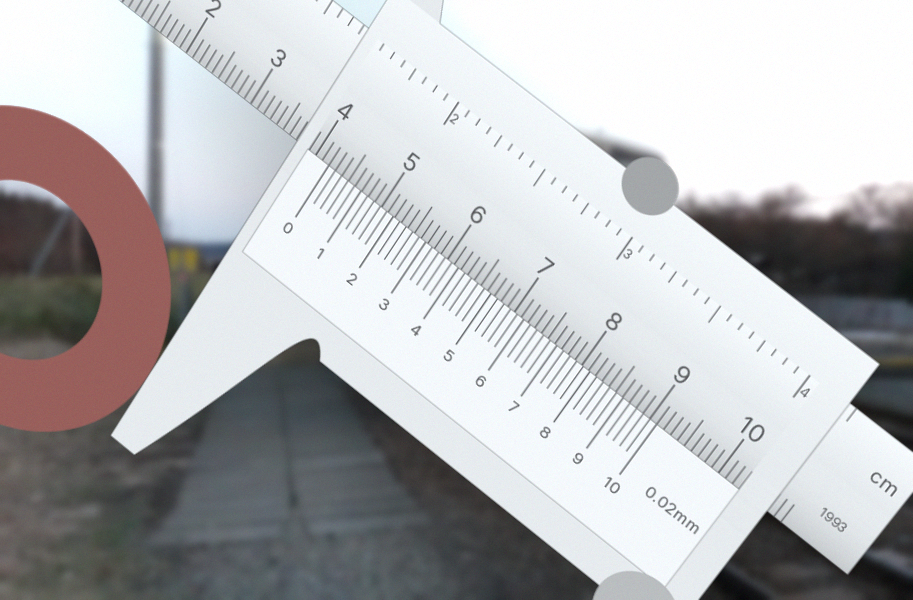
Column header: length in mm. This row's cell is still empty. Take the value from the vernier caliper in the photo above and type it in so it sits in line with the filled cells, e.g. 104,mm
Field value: 42.0,mm
